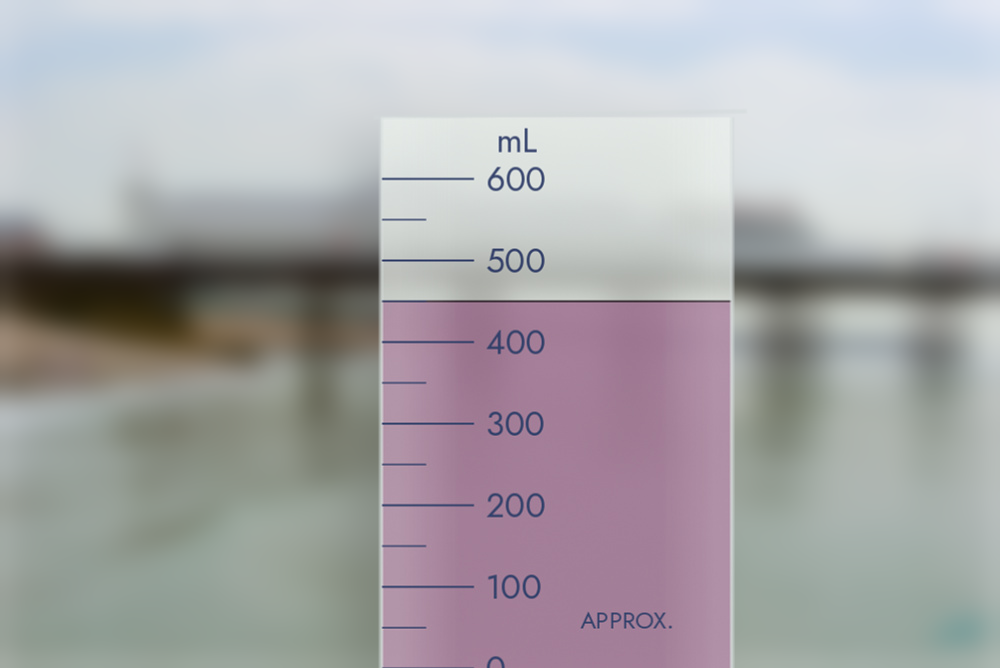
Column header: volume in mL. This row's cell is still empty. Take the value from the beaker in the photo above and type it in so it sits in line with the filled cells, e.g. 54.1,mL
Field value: 450,mL
